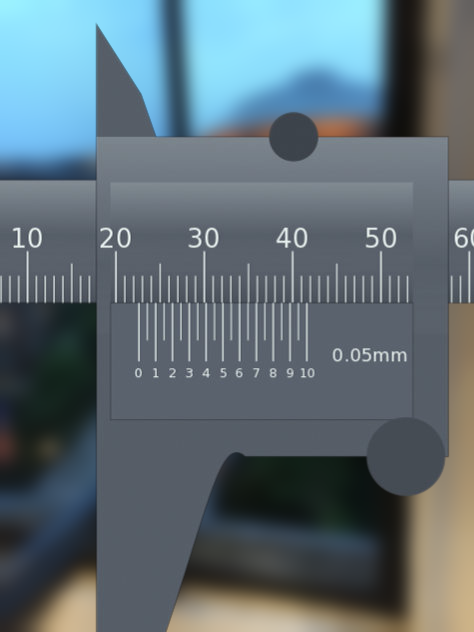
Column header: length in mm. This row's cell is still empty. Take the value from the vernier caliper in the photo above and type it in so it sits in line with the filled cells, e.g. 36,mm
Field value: 22.6,mm
